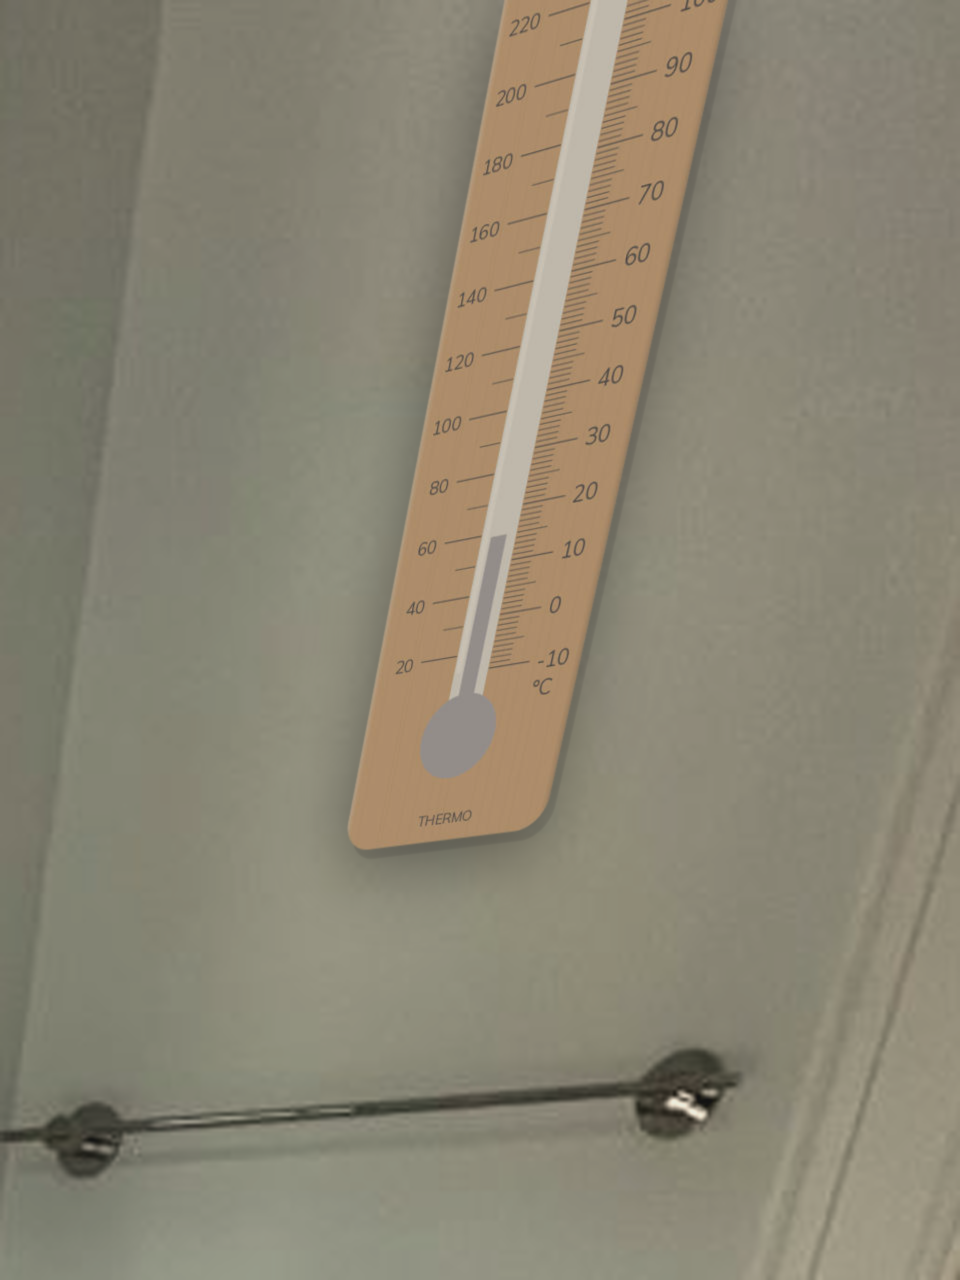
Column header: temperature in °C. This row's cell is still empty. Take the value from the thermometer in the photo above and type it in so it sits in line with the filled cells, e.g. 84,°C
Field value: 15,°C
